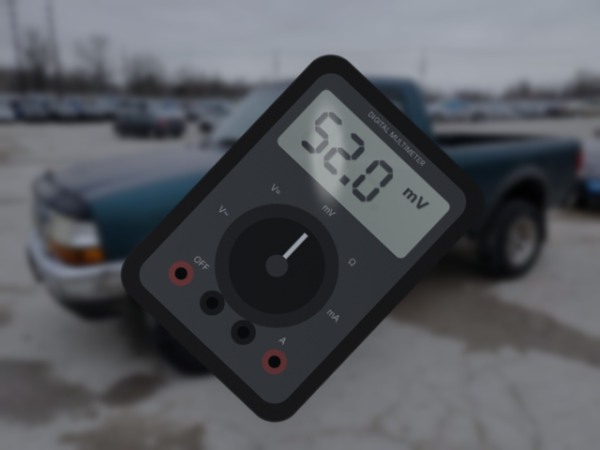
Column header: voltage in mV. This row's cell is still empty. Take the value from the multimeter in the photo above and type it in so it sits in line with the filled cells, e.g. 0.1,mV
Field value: 52.0,mV
